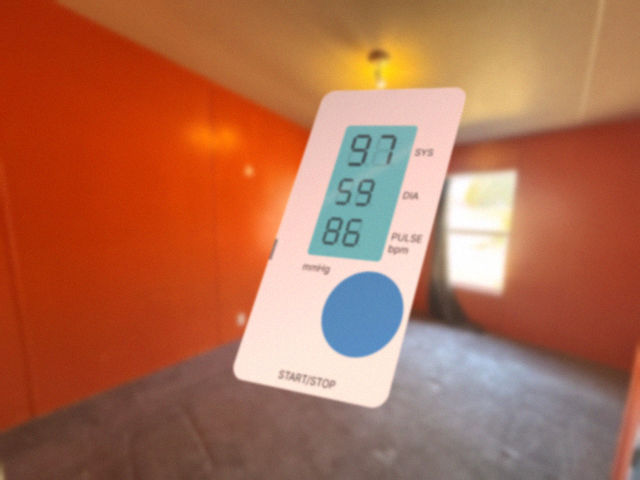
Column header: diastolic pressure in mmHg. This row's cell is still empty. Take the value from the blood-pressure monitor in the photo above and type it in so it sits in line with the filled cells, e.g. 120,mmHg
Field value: 59,mmHg
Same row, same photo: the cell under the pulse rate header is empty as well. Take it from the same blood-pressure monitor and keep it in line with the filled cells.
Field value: 86,bpm
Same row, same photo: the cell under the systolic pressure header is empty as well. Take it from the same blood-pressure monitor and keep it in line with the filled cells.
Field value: 97,mmHg
